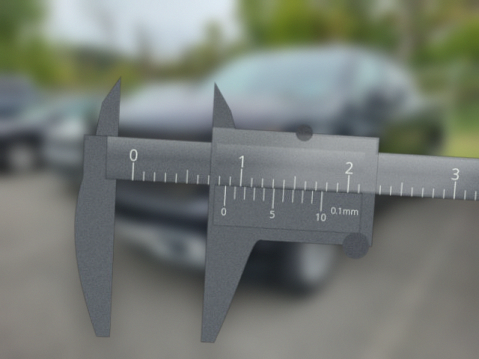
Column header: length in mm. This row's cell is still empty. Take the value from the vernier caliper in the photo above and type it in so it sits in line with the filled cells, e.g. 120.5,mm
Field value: 8.6,mm
